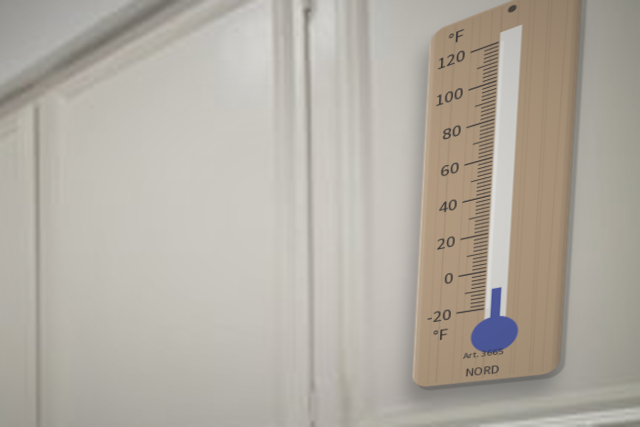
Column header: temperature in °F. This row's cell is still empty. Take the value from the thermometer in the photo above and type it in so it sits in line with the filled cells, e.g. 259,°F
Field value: -10,°F
